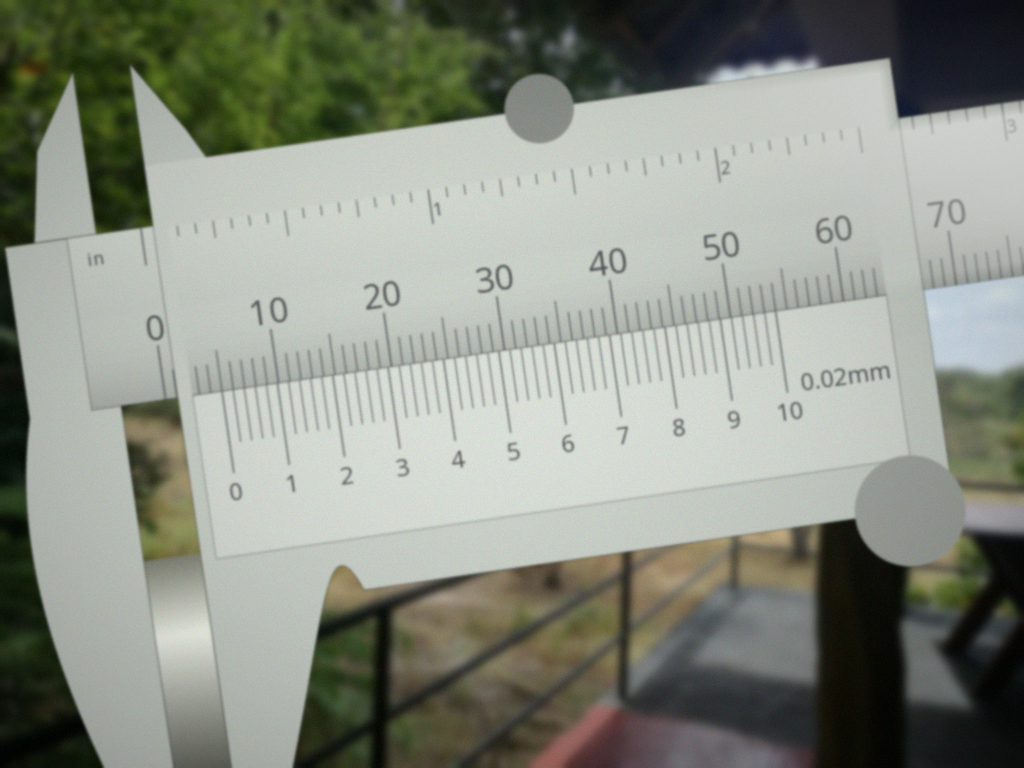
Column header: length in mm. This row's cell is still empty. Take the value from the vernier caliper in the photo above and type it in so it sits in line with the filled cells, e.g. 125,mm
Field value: 5.0,mm
